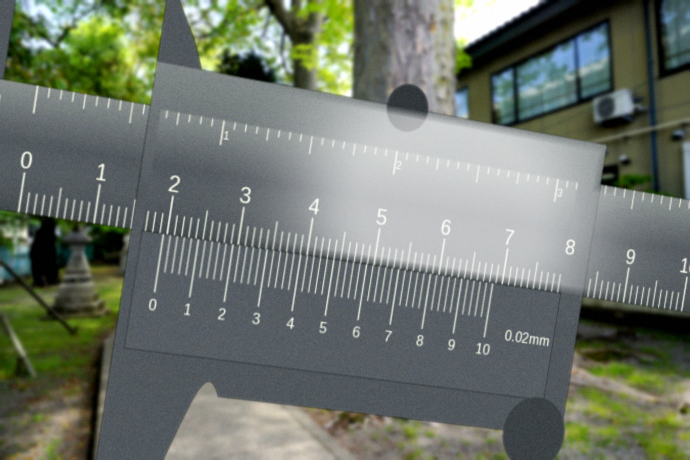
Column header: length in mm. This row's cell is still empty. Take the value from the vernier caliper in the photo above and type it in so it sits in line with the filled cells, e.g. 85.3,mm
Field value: 19.5,mm
